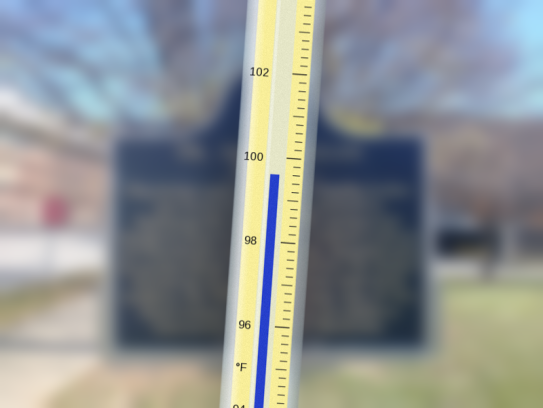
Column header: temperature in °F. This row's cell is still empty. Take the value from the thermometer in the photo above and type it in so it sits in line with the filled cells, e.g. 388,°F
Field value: 99.6,°F
